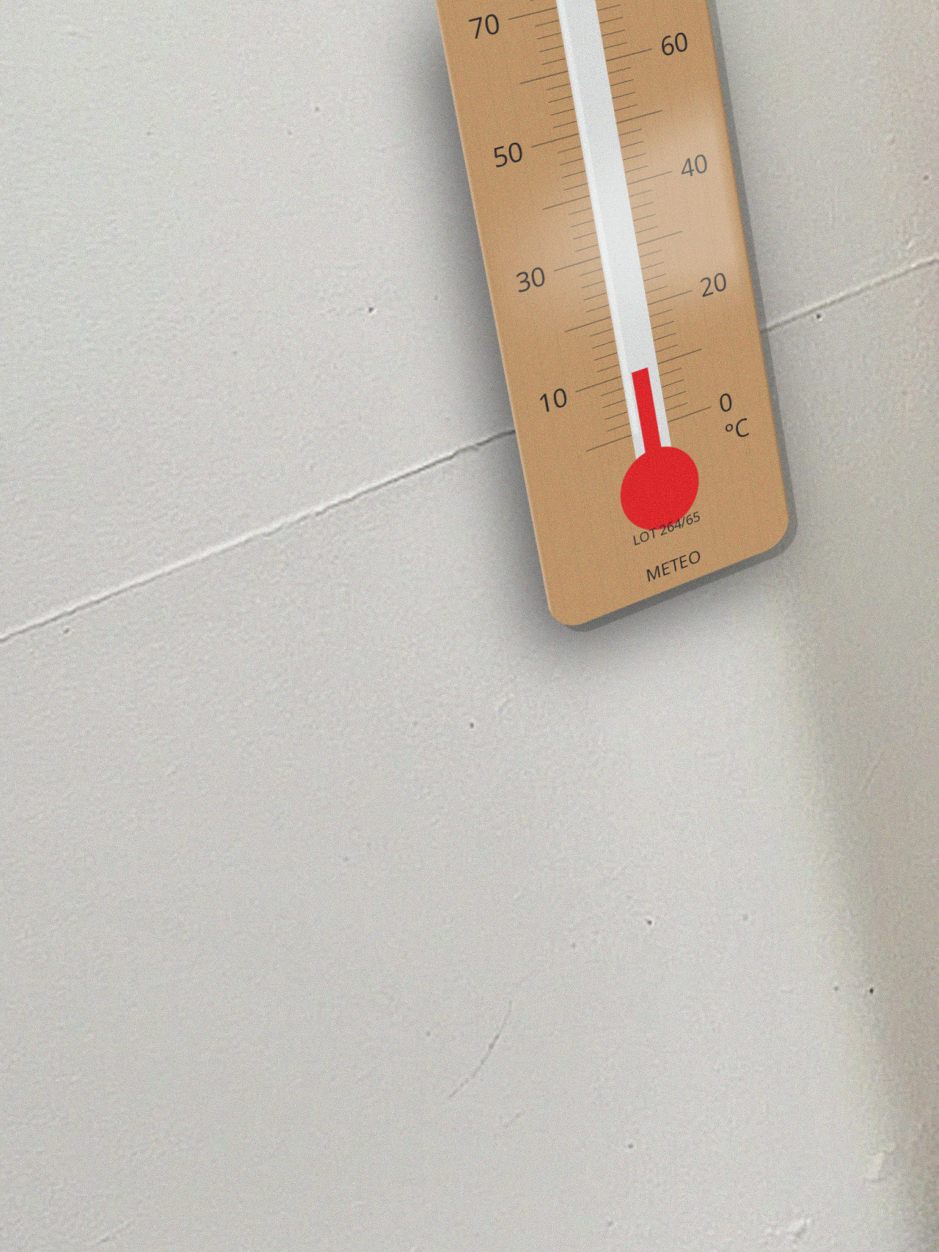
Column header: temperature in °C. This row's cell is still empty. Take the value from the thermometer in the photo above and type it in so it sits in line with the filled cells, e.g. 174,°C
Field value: 10,°C
